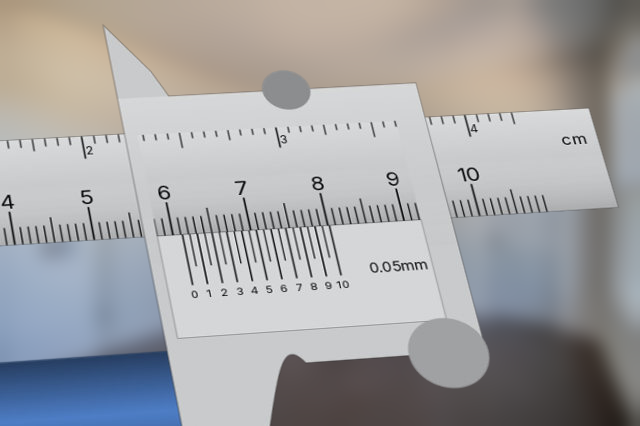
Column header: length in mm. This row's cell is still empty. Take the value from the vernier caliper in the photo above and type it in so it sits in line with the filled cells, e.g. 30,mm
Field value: 61.2,mm
